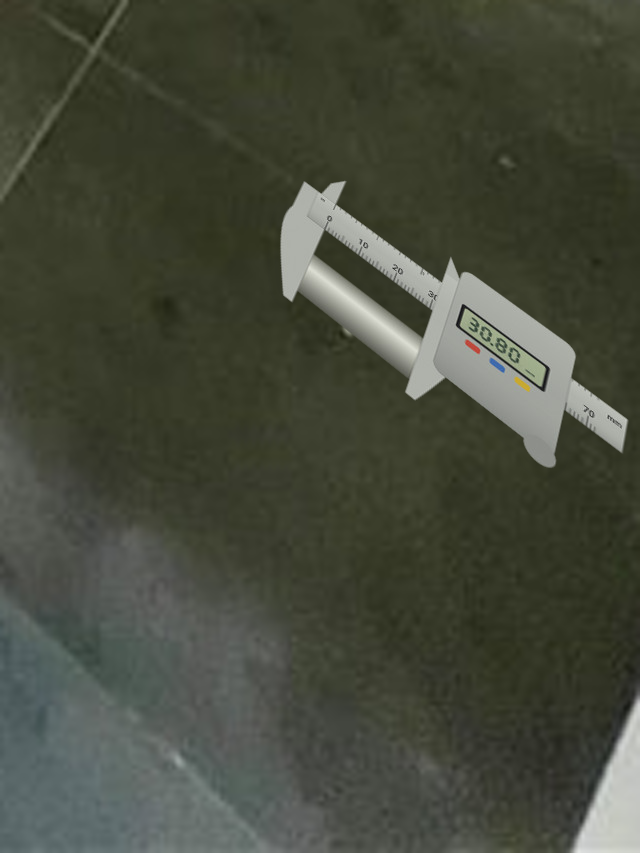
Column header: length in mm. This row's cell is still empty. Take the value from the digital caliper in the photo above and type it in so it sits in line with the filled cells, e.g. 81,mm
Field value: 30.80,mm
